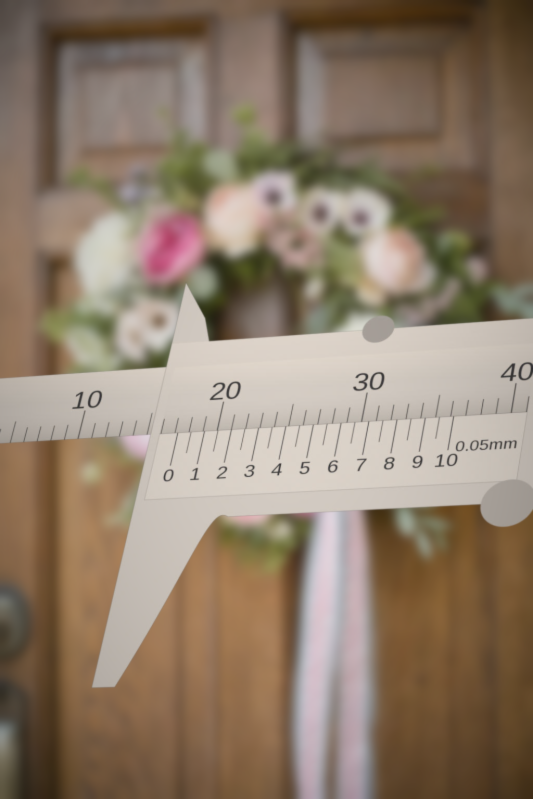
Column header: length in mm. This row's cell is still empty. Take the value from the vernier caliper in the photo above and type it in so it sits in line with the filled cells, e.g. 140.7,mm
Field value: 17.2,mm
